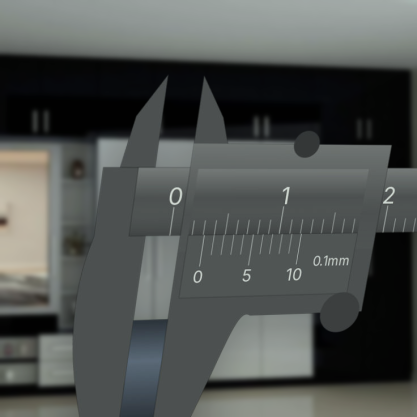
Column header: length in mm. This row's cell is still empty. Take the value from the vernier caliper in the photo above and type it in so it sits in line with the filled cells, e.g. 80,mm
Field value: 3.1,mm
